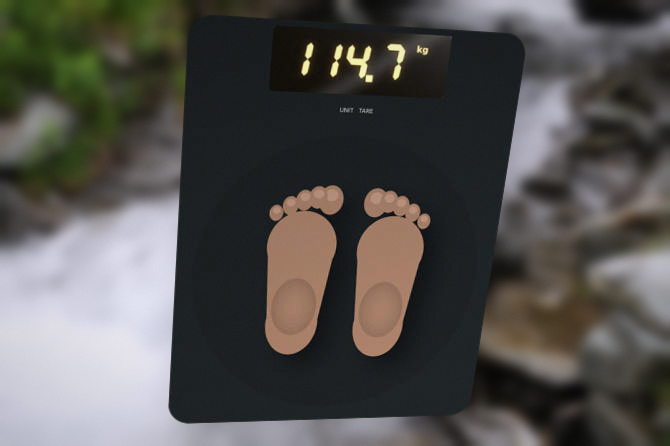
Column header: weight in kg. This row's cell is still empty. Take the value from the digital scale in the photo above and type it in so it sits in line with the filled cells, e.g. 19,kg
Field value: 114.7,kg
